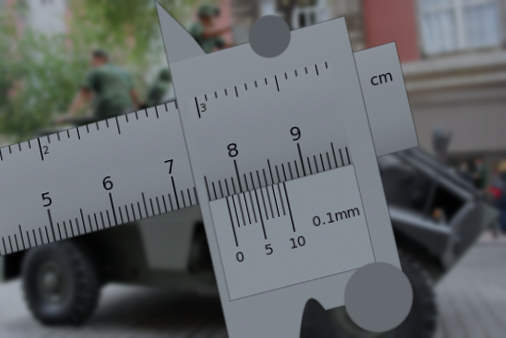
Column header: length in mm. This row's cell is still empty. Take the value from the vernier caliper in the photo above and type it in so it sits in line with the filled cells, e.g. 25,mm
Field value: 77.6,mm
